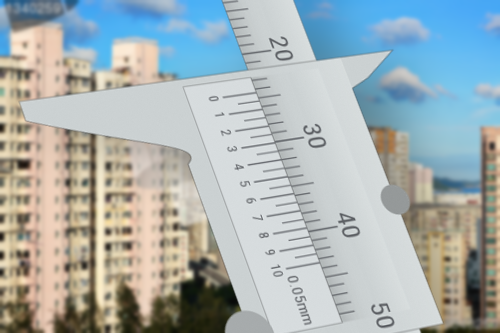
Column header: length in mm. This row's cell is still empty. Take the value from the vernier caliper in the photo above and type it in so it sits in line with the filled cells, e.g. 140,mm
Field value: 24.4,mm
